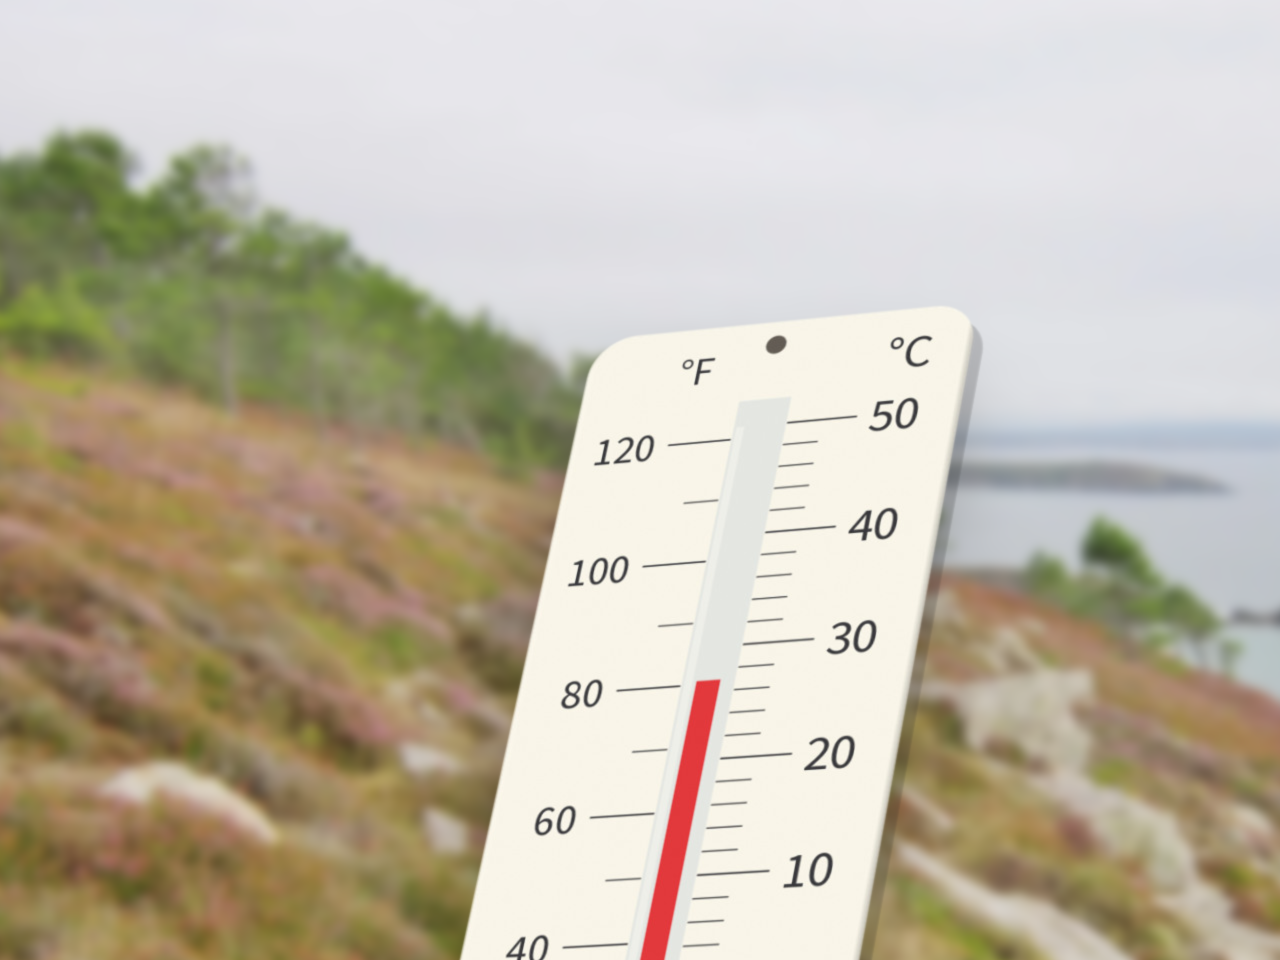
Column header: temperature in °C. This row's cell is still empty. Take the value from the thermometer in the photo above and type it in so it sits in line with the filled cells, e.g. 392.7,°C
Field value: 27,°C
